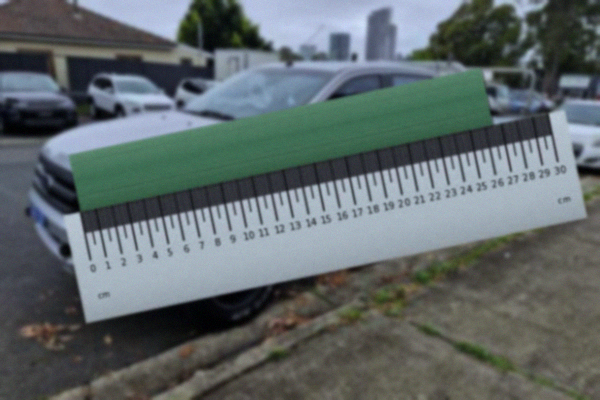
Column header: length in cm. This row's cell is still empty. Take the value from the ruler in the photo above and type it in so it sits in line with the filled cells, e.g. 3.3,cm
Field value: 26.5,cm
